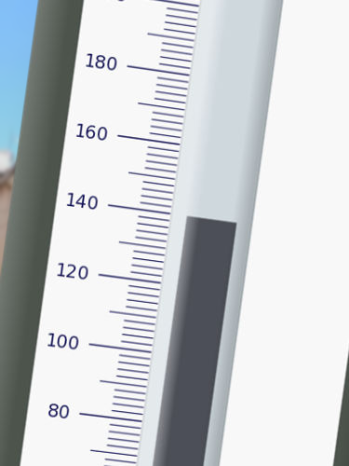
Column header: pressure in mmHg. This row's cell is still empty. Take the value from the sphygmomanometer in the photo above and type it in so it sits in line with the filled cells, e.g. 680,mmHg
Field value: 140,mmHg
